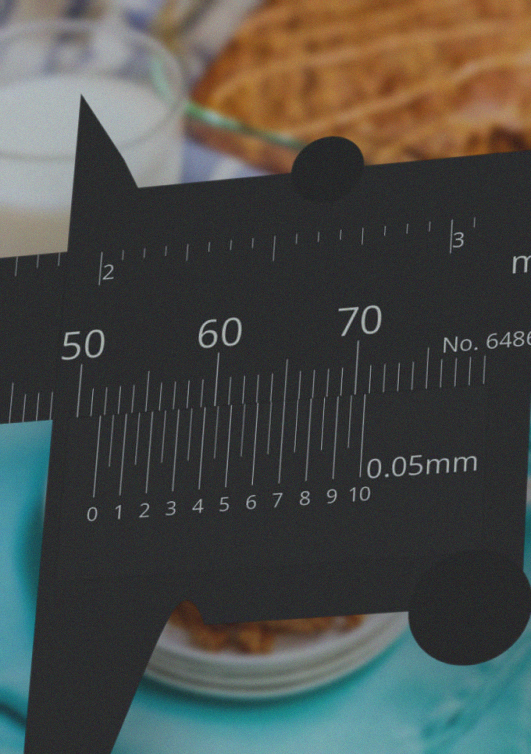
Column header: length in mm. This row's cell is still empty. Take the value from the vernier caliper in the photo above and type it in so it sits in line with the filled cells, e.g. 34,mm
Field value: 51.7,mm
